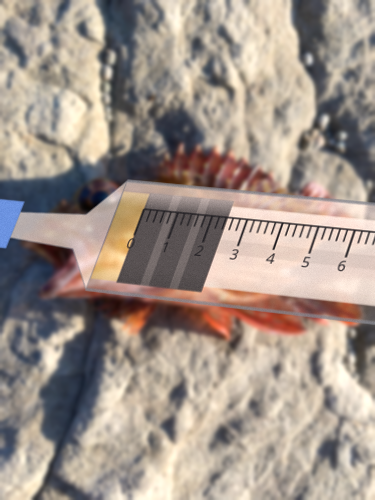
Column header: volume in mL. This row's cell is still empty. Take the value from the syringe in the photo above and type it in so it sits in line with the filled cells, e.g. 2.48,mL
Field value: 0,mL
